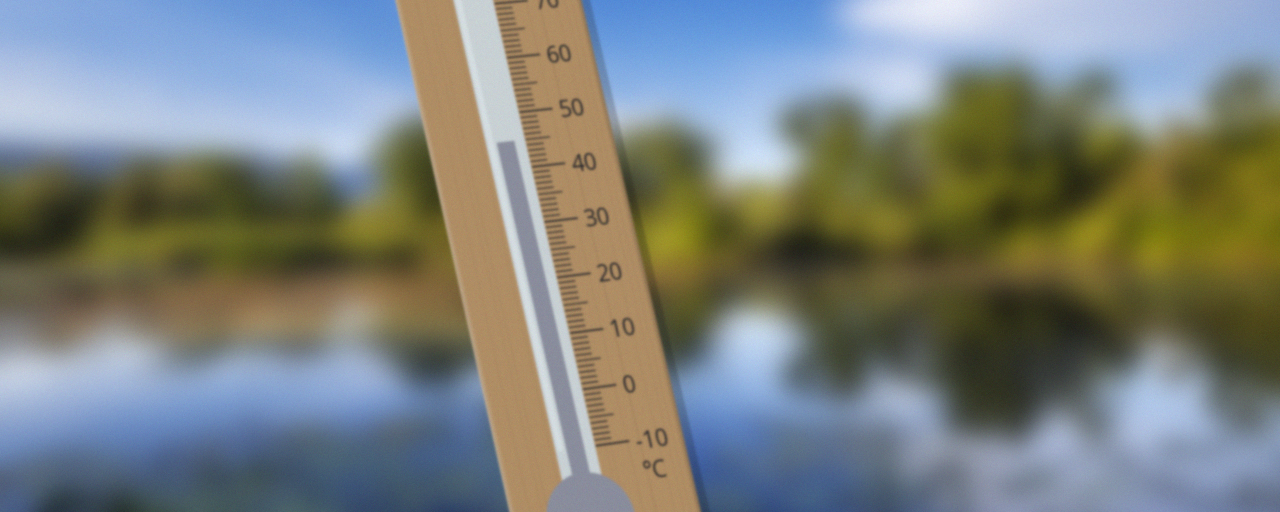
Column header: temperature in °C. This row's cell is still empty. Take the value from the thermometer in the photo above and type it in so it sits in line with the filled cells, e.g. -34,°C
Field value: 45,°C
